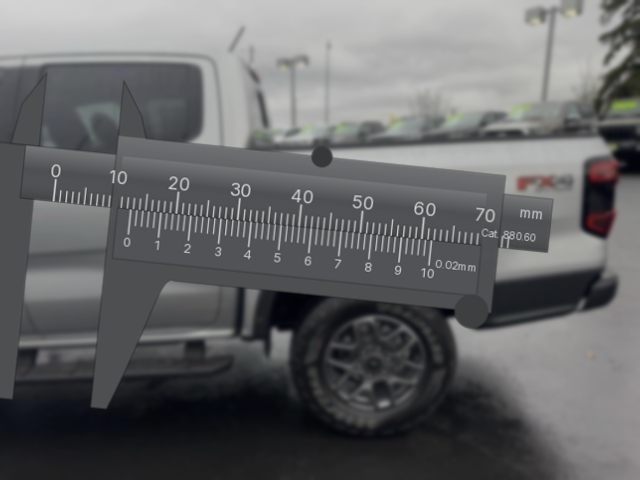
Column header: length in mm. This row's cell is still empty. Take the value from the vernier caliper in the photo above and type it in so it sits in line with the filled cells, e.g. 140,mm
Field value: 12.6,mm
